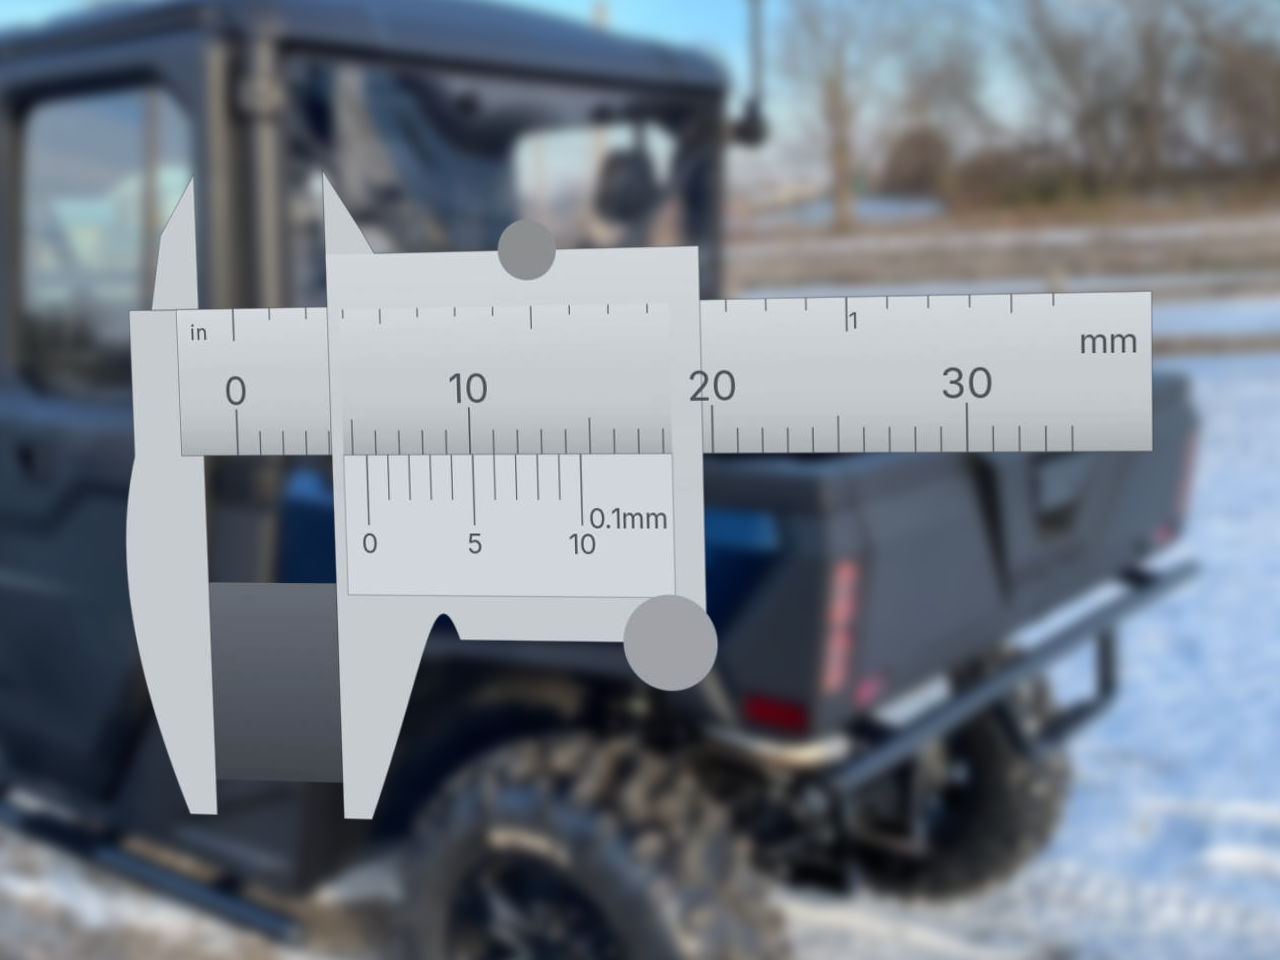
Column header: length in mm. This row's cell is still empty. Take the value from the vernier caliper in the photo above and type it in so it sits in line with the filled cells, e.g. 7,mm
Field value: 5.6,mm
